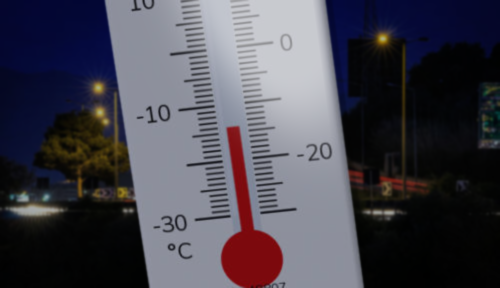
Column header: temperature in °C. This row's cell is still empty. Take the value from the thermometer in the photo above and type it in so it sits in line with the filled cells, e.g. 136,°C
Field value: -14,°C
